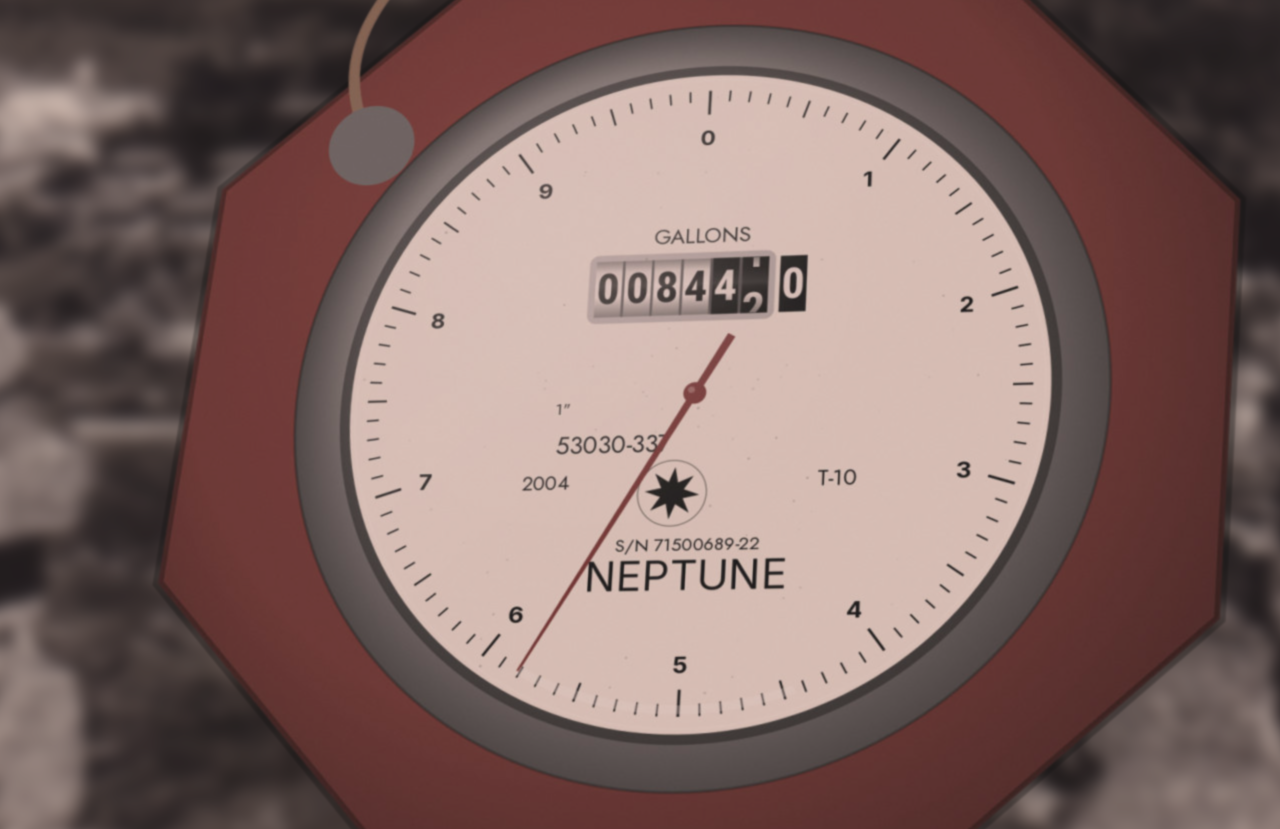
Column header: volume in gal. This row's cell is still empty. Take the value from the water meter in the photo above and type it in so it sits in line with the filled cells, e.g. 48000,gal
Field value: 84415.8,gal
